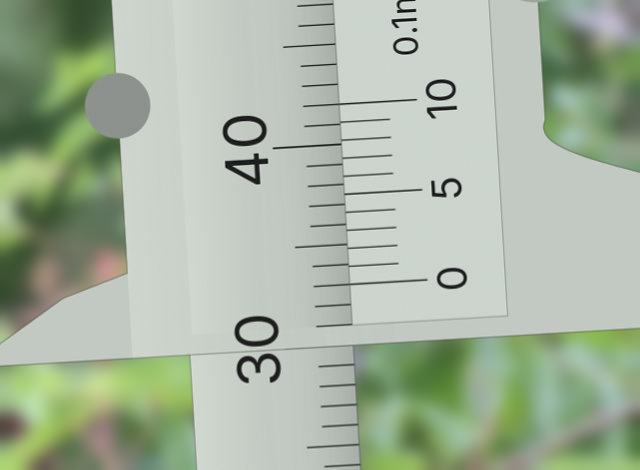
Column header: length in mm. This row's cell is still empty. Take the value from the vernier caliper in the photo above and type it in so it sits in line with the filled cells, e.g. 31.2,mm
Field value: 33.0,mm
